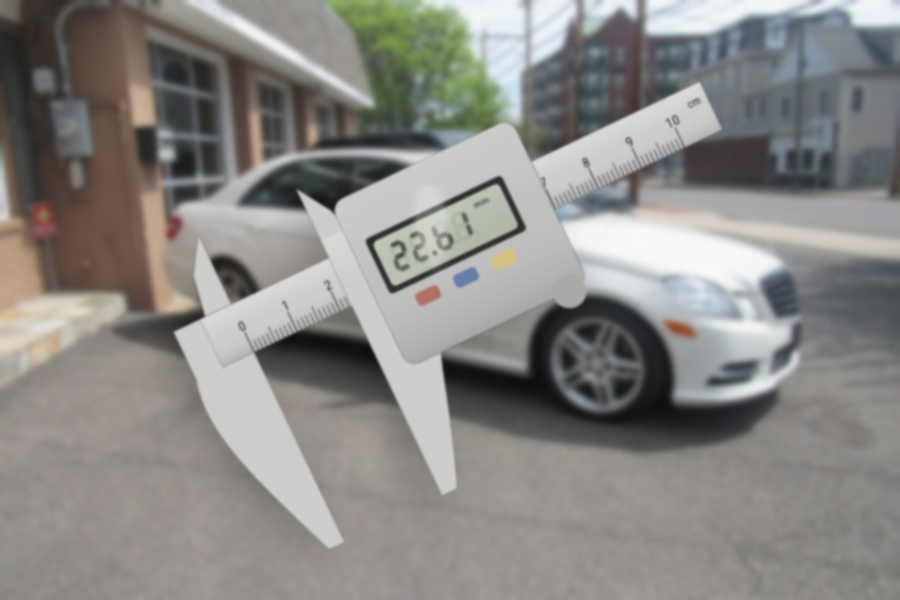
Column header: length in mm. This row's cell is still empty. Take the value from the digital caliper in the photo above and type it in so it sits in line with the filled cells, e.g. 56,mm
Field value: 22.61,mm
